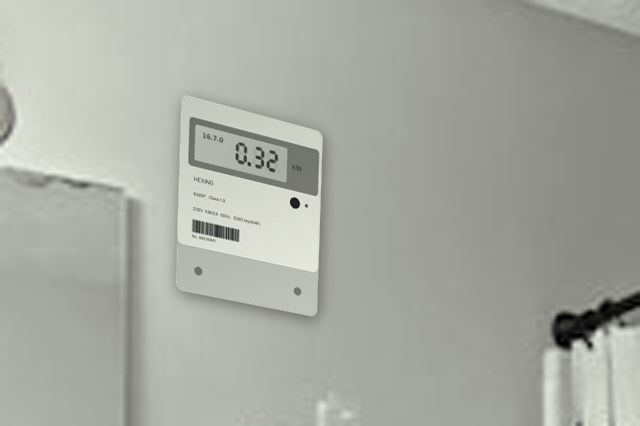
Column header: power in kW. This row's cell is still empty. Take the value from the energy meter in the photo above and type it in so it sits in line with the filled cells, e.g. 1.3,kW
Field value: 0.32,kW
